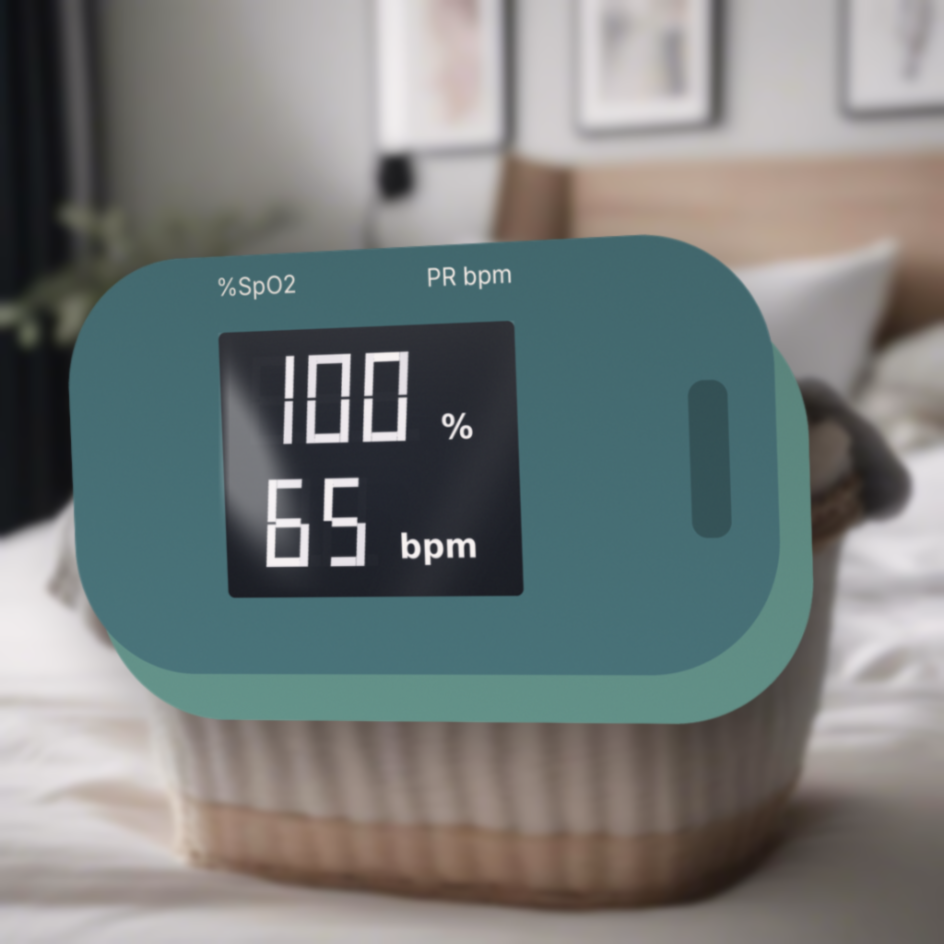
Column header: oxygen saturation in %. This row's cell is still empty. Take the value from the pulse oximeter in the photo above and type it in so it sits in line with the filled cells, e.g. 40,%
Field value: 100,%
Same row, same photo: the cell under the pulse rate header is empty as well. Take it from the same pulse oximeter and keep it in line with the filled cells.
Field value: 65,bpm
